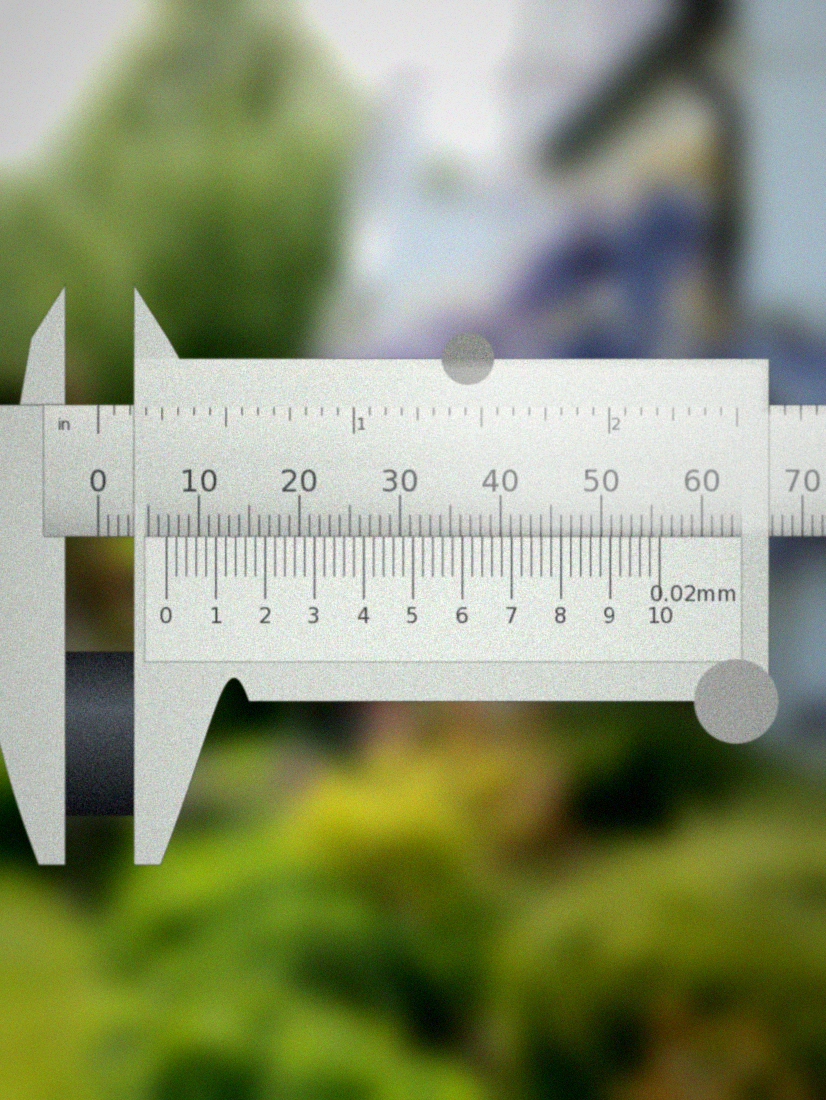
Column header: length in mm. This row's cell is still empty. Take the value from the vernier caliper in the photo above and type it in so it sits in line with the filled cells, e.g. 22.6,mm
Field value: 6.8,mm
